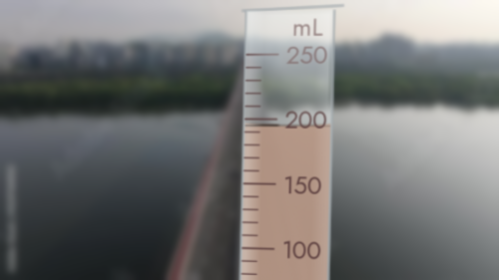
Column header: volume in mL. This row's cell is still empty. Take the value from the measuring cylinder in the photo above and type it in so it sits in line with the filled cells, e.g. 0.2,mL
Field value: 195,mL
